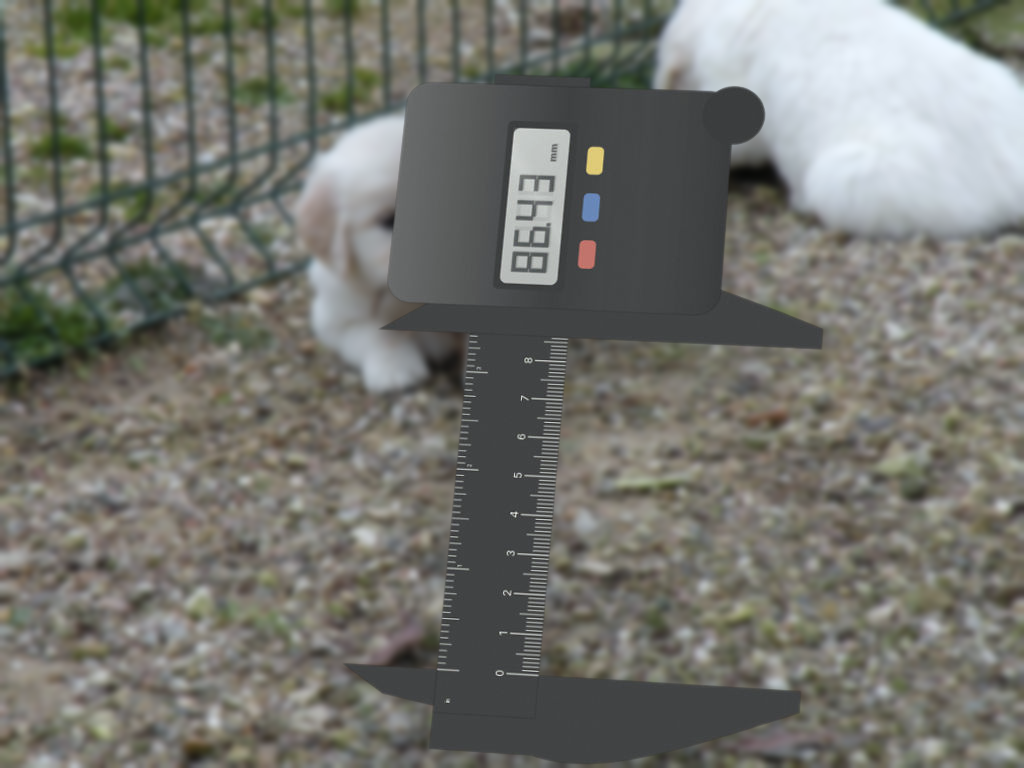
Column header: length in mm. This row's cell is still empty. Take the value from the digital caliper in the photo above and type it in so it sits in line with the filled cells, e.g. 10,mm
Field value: 86.43,mm
